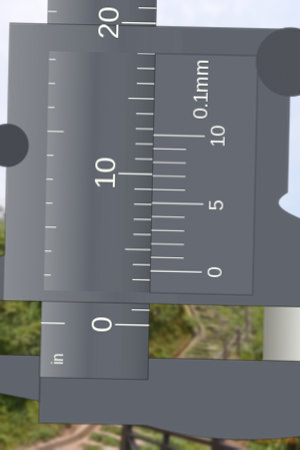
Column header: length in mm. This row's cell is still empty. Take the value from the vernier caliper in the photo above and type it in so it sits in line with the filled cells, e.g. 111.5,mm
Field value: 3.6,mm
